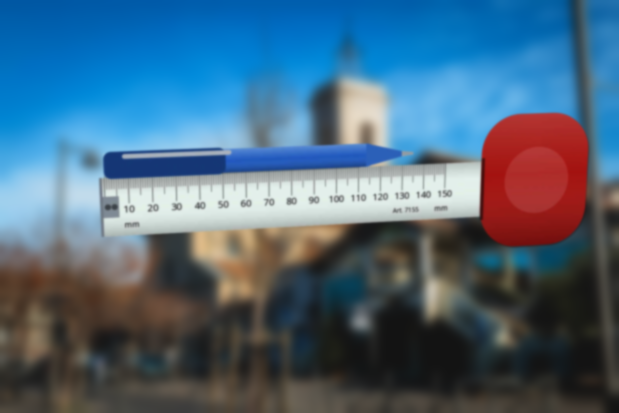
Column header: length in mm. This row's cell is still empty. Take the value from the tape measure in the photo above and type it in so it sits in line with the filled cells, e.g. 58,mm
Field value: 135,mm
